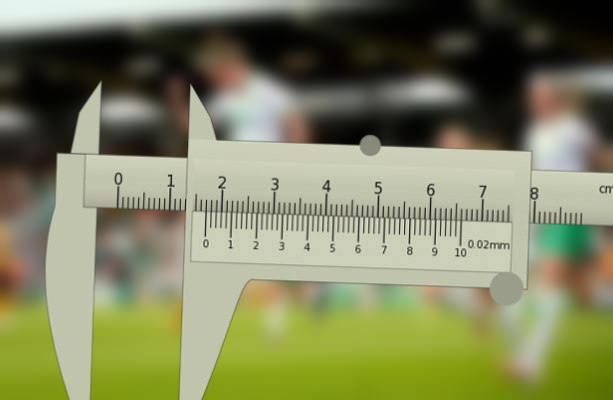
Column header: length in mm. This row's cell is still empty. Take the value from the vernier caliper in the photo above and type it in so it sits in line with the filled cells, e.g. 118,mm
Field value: 17.0,mm
